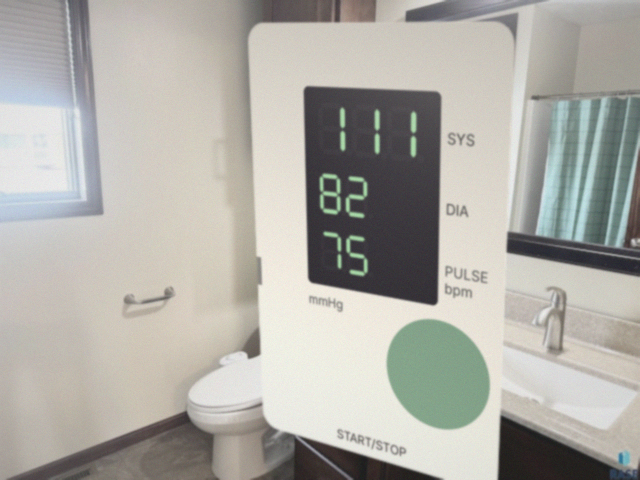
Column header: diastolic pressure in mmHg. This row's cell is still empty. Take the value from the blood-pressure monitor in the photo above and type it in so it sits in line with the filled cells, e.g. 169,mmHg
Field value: 82,mmHg
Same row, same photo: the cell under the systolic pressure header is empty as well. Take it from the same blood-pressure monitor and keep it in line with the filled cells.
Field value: 111,mmHg
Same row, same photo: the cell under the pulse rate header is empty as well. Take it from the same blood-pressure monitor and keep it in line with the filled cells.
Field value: 75,bpm
